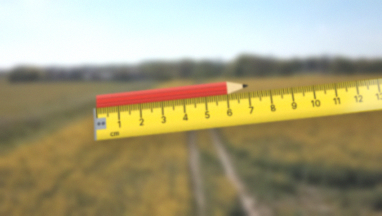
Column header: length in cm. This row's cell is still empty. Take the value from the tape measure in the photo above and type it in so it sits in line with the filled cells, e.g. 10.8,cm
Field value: 7,cm
